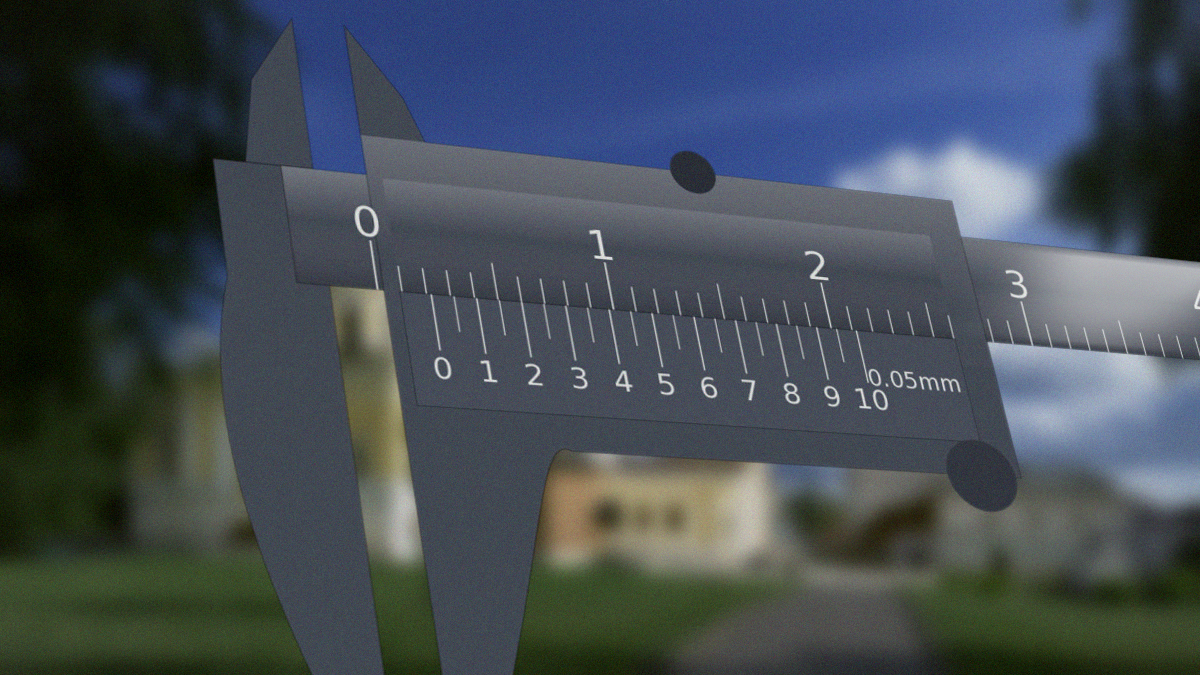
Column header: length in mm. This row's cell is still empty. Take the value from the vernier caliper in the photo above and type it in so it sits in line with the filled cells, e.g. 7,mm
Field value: 2.2,mm
